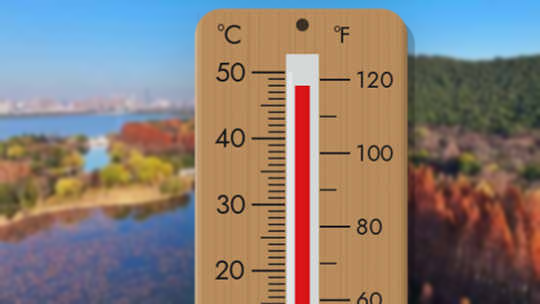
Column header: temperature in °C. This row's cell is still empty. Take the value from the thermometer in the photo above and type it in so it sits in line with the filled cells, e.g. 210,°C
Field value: 48,°C
